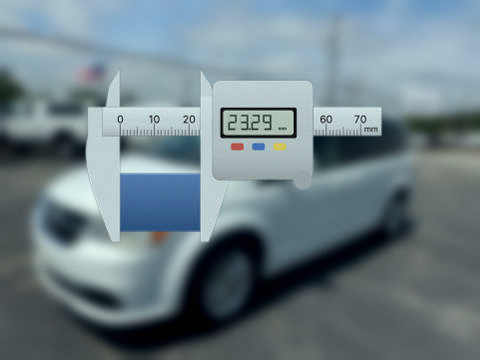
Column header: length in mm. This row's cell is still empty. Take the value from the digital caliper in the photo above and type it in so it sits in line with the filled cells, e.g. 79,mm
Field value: 23.29,mm
